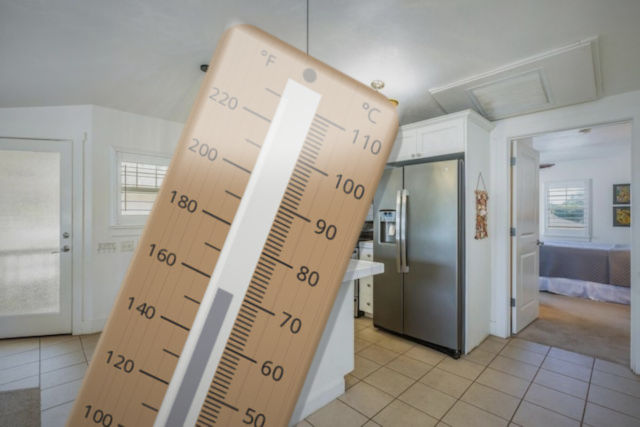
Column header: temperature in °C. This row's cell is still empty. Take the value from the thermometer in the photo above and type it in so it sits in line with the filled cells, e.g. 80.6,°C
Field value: 70,°C
